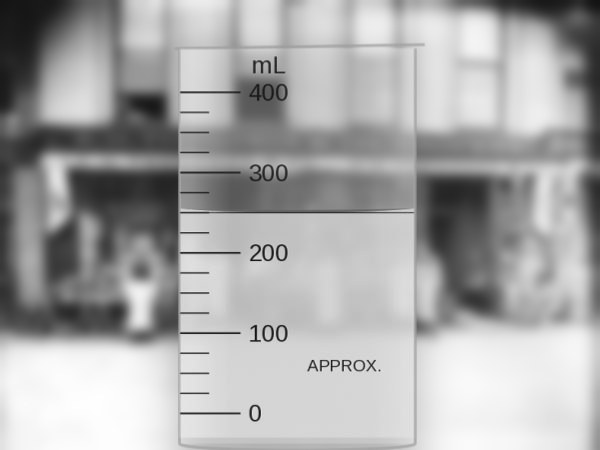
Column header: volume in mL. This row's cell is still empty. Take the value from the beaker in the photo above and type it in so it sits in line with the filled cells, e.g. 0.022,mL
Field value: 250,mL
